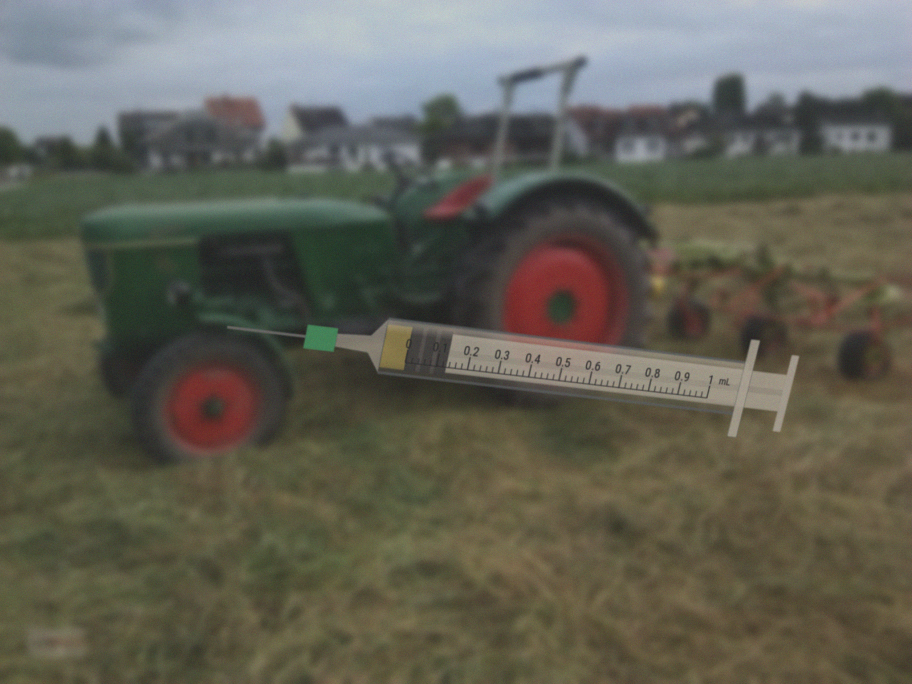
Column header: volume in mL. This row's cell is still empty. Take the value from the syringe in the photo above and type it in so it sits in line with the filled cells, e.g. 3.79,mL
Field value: 0,mL
